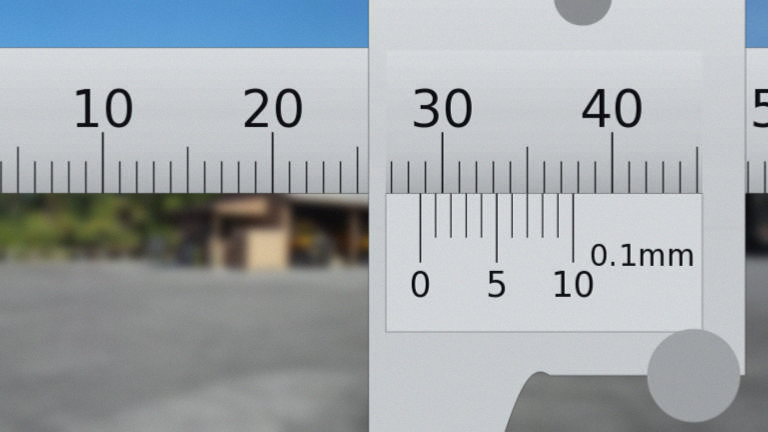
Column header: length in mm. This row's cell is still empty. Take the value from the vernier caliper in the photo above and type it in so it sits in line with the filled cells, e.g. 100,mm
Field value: 28.7,mm
